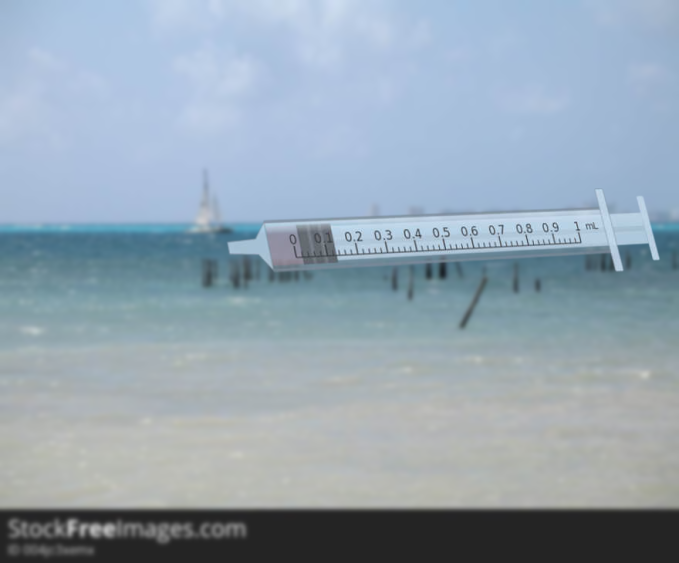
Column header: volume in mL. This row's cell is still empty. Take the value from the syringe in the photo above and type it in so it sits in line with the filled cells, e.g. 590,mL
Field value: 0.02,mL
